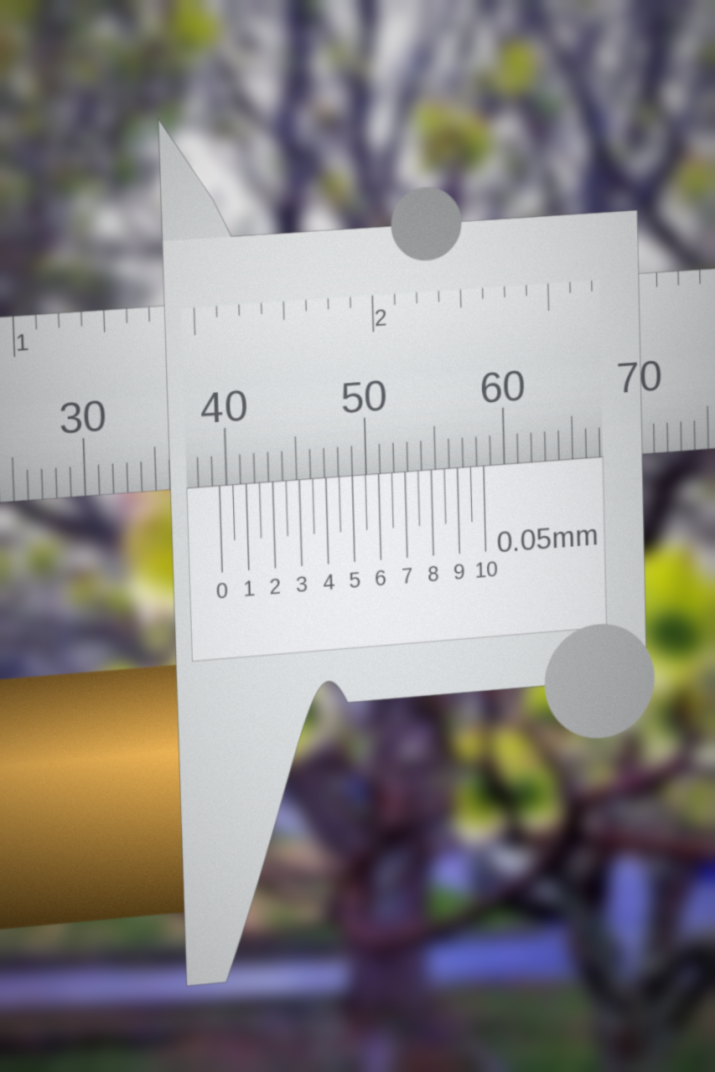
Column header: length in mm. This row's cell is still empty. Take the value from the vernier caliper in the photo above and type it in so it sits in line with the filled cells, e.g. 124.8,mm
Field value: 39.5,mm
